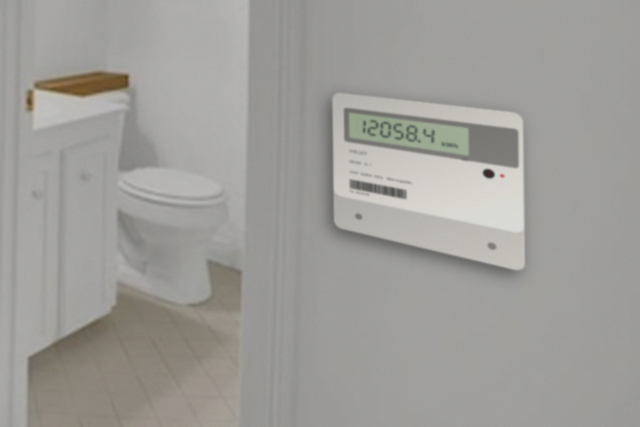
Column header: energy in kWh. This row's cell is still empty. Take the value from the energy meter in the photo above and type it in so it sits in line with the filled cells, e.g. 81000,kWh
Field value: 12058.4,kWh
